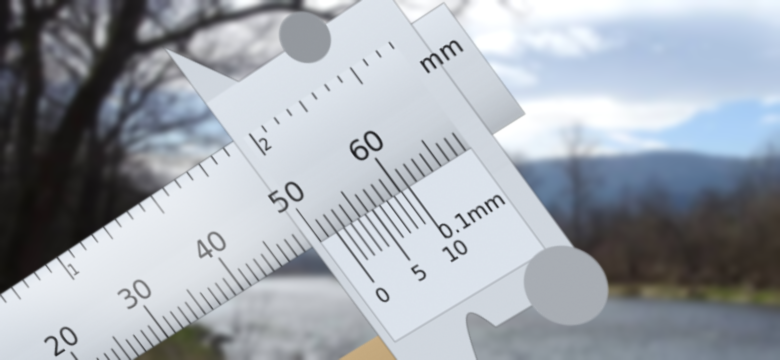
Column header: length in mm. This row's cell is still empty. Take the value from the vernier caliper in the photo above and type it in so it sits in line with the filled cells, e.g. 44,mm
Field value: 52.0,mm
